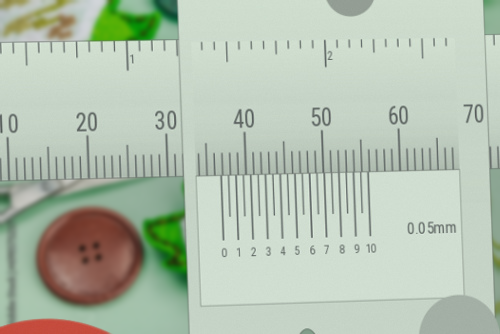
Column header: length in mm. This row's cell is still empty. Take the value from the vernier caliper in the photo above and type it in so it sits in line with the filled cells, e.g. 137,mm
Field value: 36.8,mm
